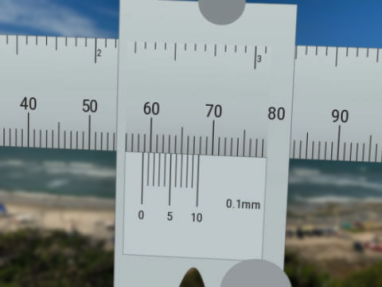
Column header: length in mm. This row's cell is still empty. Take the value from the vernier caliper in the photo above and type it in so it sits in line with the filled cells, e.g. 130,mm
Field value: 58.8,mm
